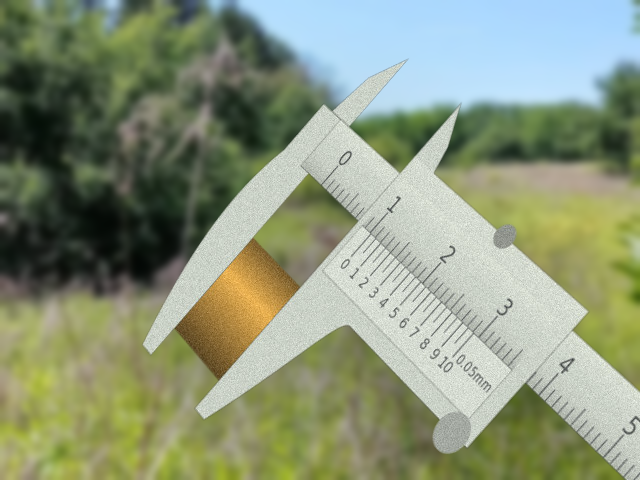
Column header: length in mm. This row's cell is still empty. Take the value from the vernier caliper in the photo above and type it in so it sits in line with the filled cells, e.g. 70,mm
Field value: 10.2,mm
